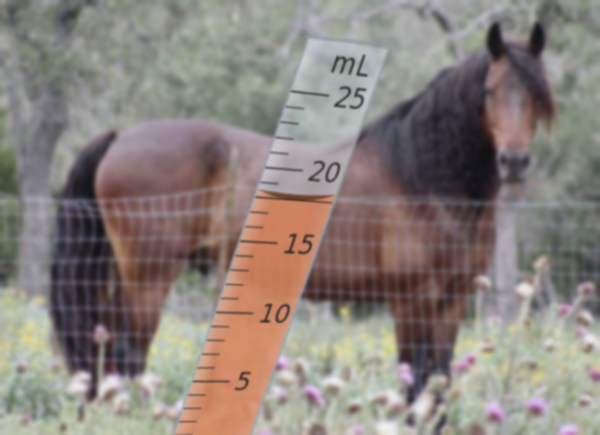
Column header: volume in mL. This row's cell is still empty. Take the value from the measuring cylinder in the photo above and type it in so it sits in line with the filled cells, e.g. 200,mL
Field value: 18,mL
